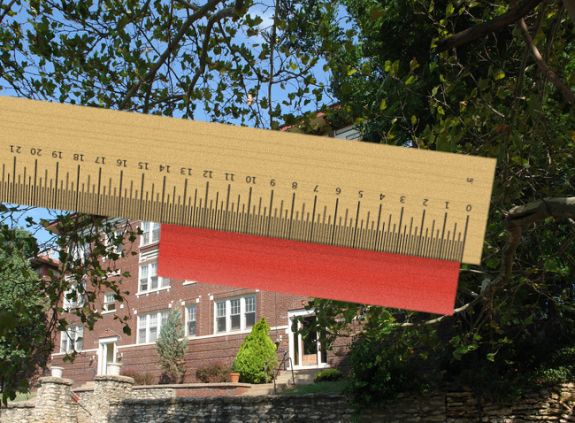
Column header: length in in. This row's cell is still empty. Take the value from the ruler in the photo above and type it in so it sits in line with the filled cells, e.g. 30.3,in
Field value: 14,in
